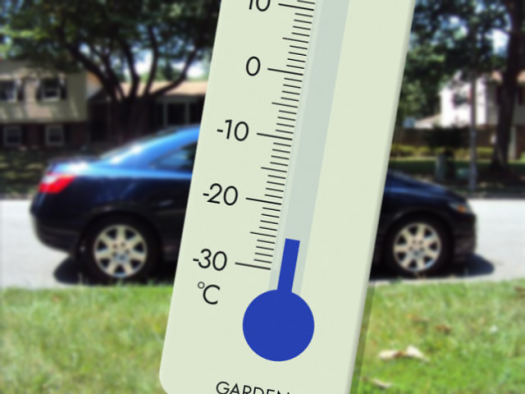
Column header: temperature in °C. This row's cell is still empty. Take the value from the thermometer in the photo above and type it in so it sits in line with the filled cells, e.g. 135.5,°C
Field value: -25,°C
